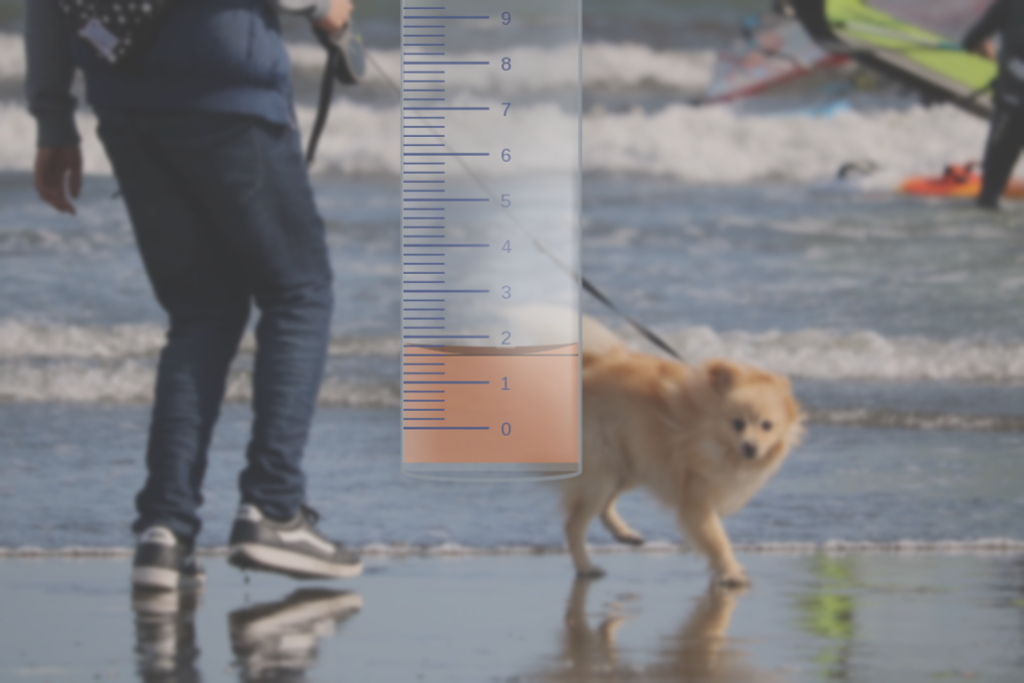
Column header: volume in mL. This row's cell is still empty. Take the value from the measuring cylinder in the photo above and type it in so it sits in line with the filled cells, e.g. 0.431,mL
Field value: 1.6,mL
